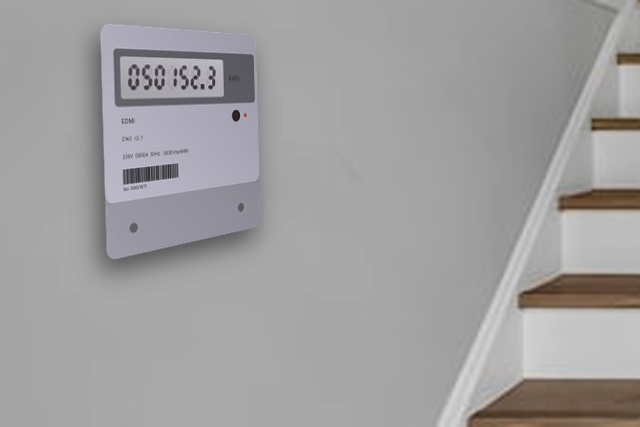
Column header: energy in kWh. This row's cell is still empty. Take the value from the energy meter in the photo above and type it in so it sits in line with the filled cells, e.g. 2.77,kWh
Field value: 50152.3,kWh
